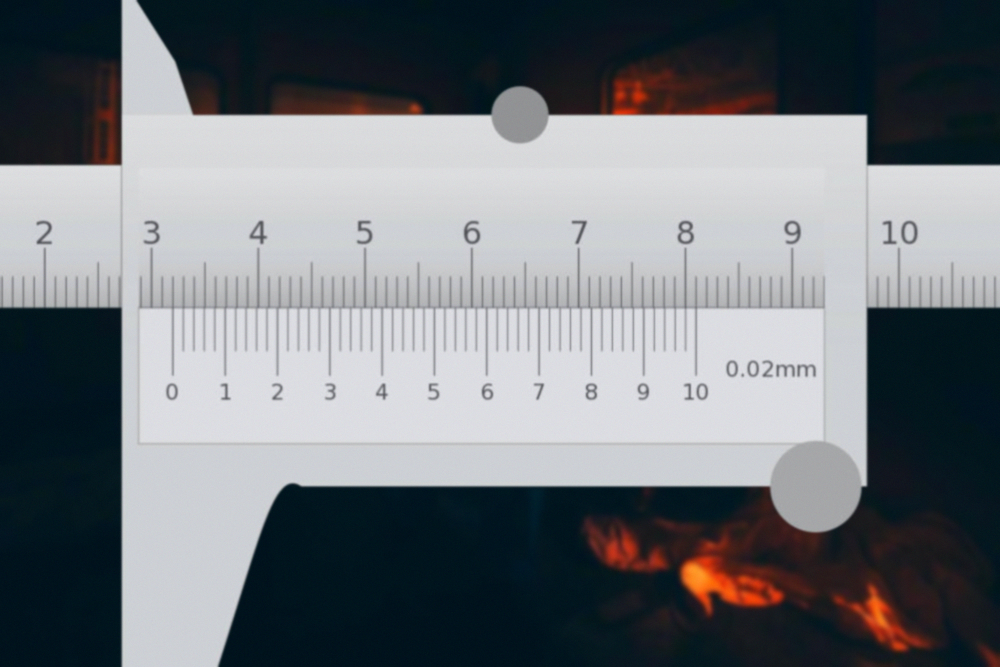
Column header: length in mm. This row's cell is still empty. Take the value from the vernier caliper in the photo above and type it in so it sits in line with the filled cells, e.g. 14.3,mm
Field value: 32.0,mm
